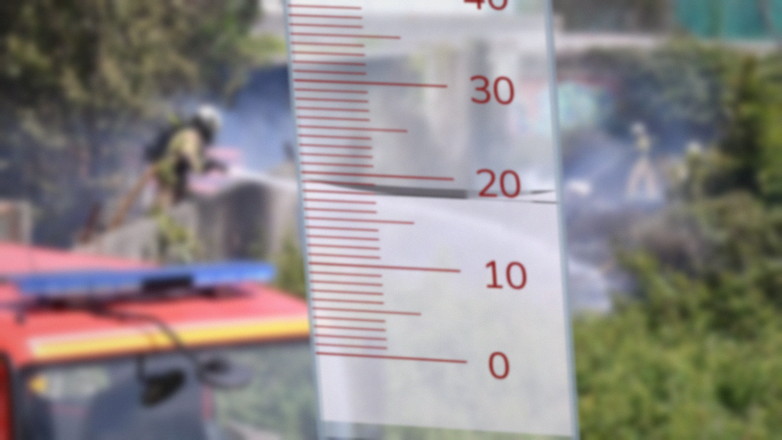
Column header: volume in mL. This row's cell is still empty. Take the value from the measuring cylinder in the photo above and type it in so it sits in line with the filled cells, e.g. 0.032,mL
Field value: 18,mL
